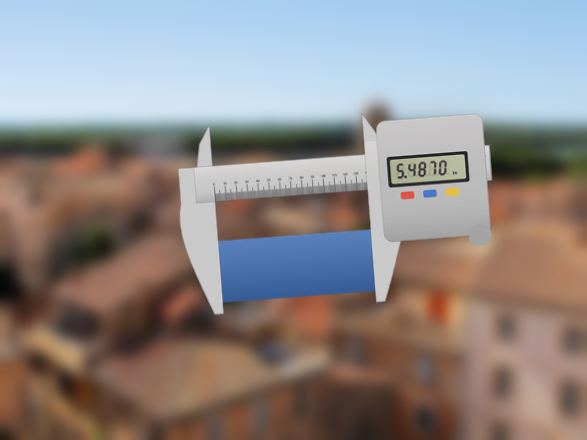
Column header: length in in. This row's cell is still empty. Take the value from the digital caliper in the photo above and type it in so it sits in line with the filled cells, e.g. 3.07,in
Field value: 5.4870,in
